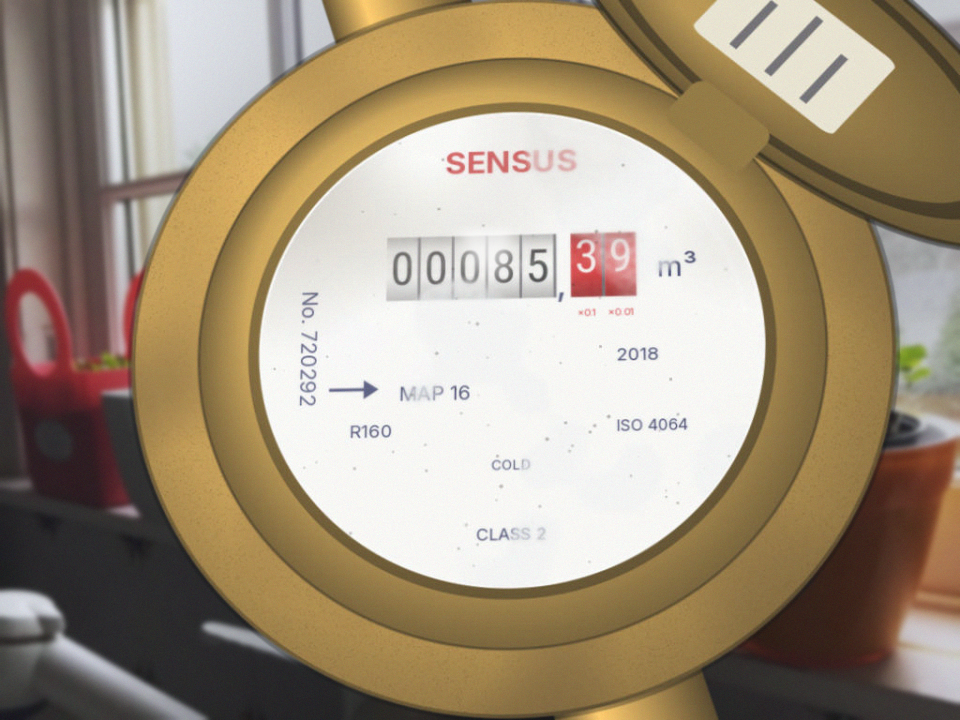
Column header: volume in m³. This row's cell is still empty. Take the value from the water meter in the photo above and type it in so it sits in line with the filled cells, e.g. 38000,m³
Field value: 85.39,m³
